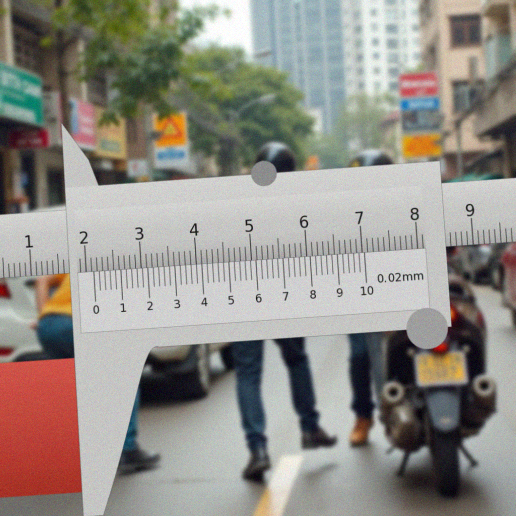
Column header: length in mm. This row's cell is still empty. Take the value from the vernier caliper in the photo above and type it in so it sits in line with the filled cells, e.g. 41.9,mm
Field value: 21.4,mm
